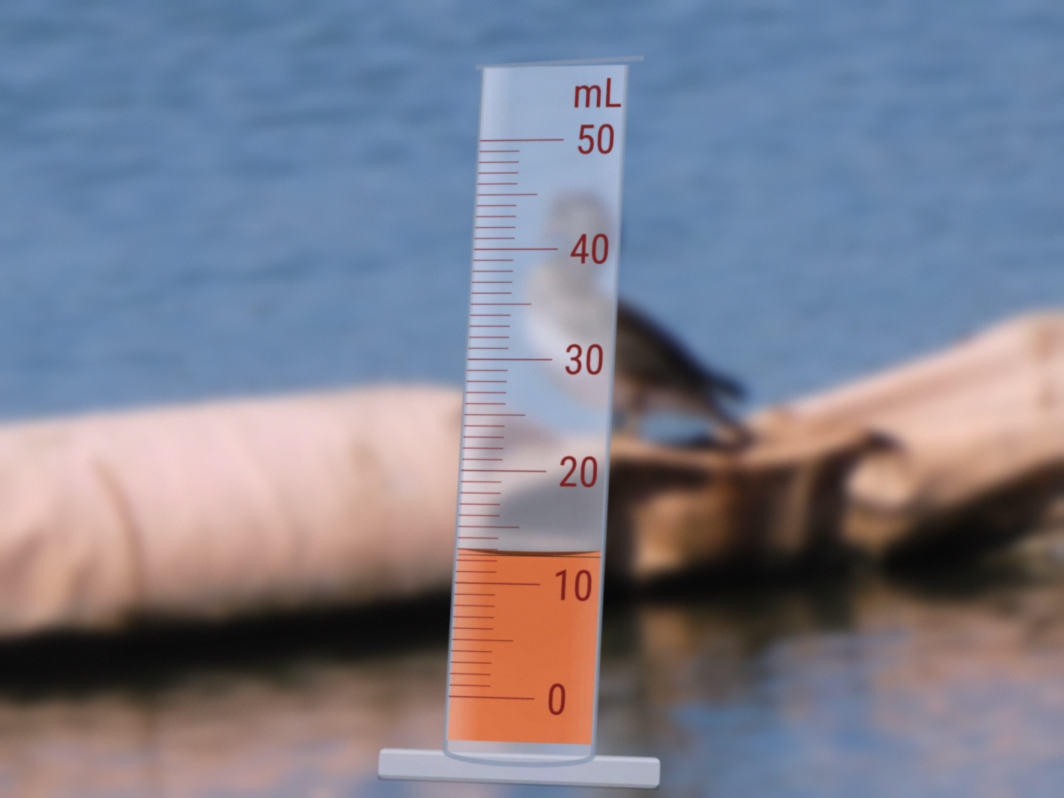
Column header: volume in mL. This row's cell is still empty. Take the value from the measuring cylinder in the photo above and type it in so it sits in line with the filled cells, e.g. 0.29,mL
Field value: 12.5,mL
